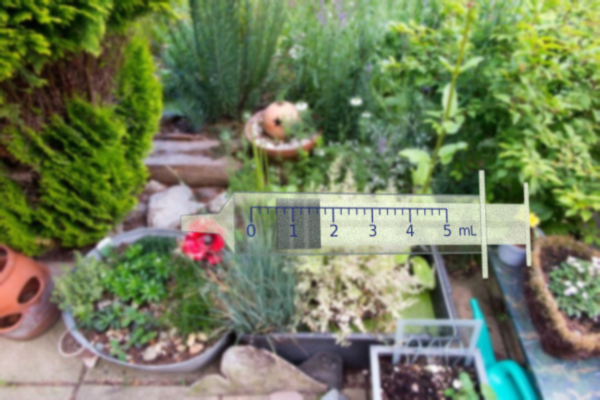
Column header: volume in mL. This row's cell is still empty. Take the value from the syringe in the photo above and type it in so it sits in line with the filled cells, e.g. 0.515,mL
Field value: 0.6,mL
